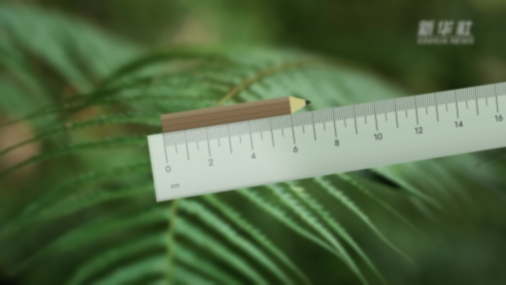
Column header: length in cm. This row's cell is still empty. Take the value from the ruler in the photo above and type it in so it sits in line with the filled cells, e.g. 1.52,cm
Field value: 7,cm
